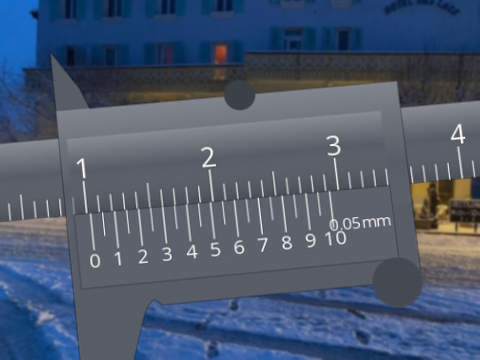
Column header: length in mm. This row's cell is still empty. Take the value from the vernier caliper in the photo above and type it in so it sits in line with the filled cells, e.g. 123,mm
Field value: 10.3,mm
